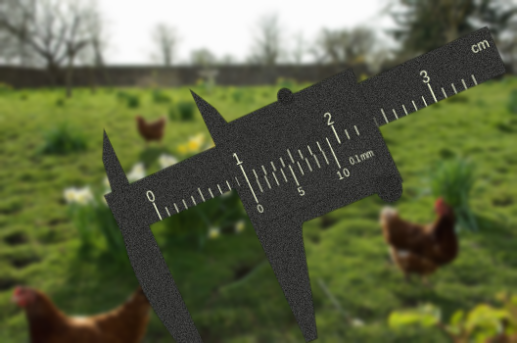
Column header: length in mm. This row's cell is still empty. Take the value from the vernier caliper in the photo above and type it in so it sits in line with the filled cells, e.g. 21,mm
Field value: 10.0,mm
